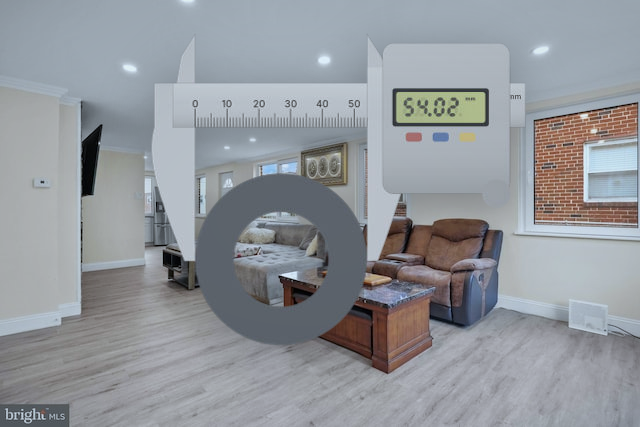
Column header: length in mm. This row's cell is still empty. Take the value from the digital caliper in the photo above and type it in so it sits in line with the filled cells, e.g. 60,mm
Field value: 54.02,mm
